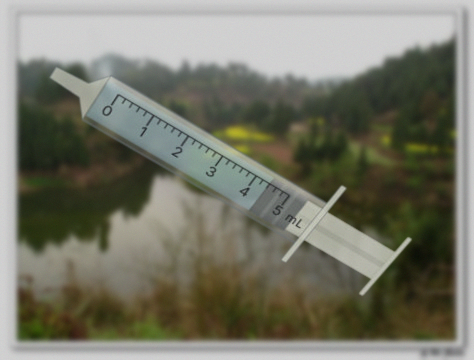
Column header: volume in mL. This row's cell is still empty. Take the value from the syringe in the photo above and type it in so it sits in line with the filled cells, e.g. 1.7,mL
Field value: 4.4,mL
